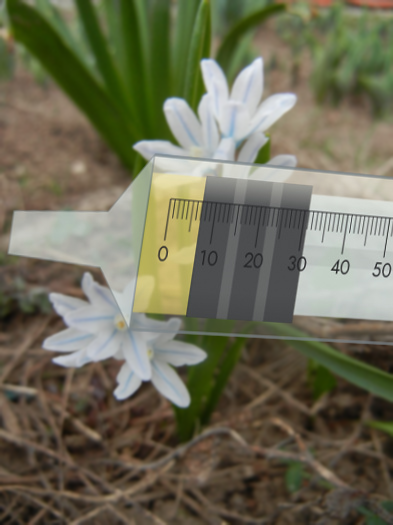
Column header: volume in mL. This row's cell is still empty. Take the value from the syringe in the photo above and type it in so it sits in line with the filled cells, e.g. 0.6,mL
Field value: 7,mL
